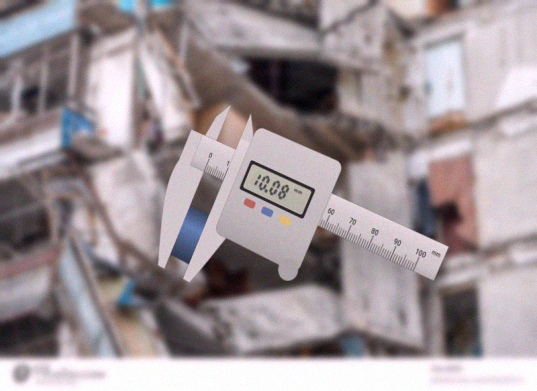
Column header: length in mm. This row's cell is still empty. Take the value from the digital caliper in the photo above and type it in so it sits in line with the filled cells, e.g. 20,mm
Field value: 10.08,mm
